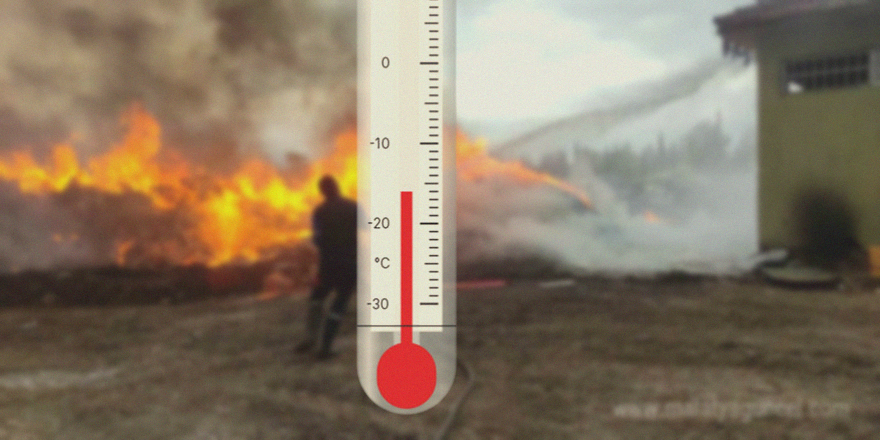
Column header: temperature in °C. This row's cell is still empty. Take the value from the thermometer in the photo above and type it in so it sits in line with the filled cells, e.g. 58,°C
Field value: -16,°C
